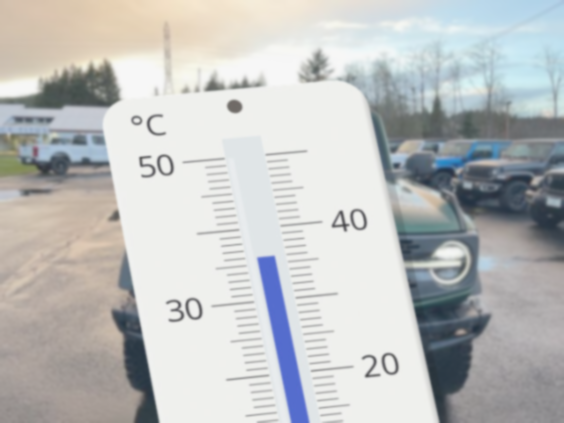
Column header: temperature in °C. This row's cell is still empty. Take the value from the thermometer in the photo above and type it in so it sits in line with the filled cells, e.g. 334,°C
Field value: 36,°C
